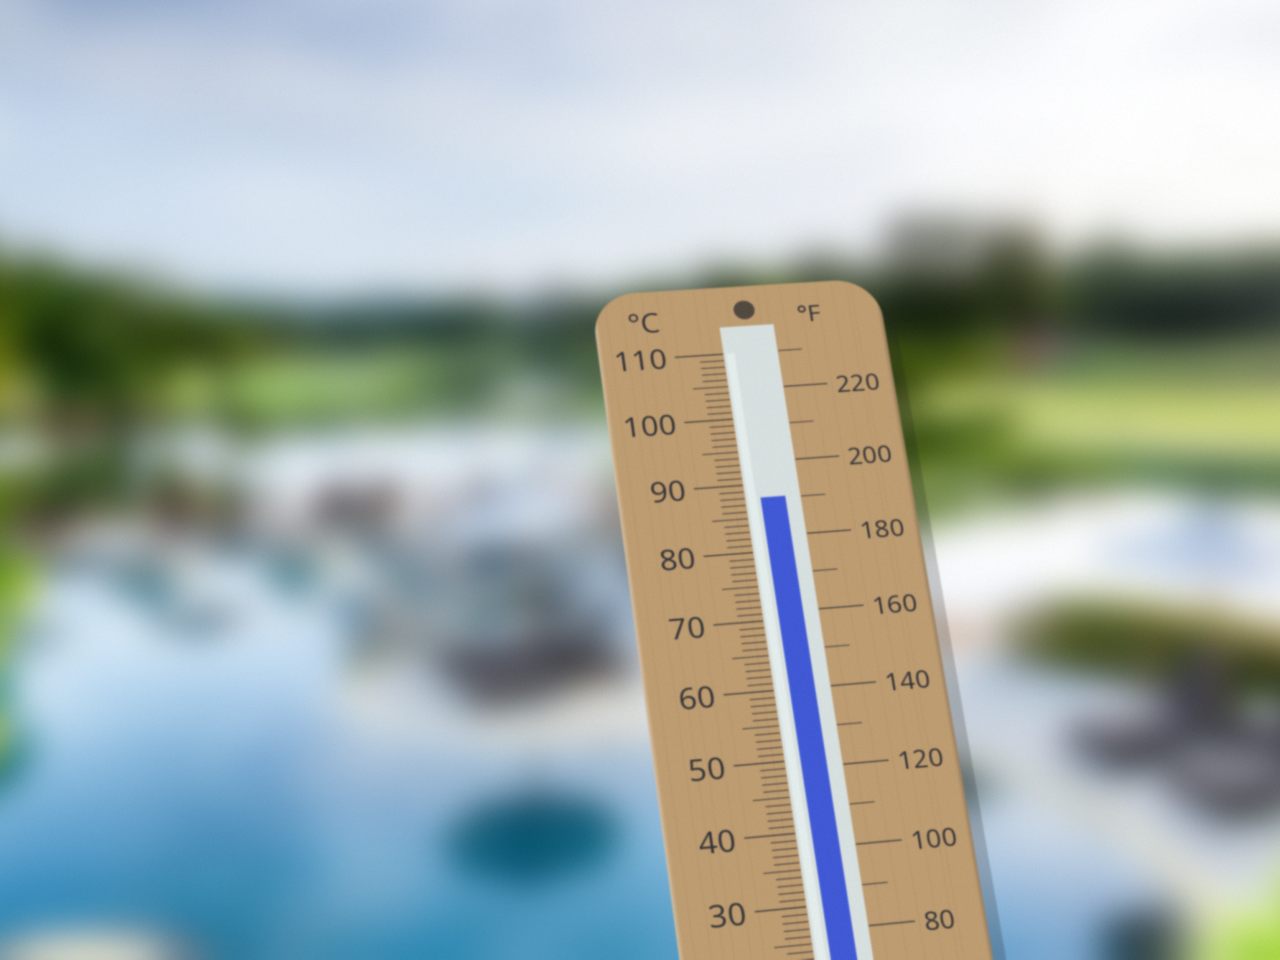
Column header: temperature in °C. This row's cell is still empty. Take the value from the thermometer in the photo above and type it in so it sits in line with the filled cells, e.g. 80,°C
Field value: 88,°C
